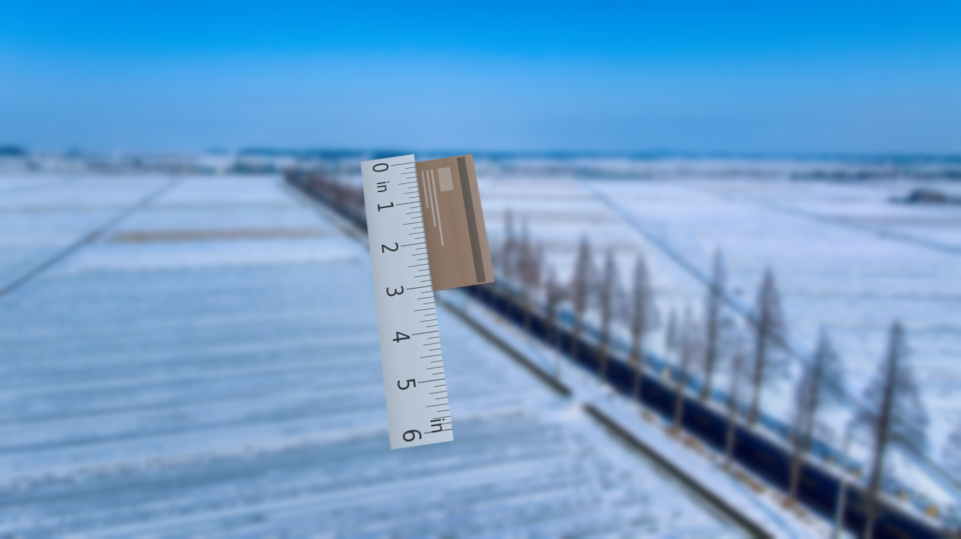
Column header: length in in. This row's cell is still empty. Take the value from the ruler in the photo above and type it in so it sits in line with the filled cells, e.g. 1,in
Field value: 3.125,in
